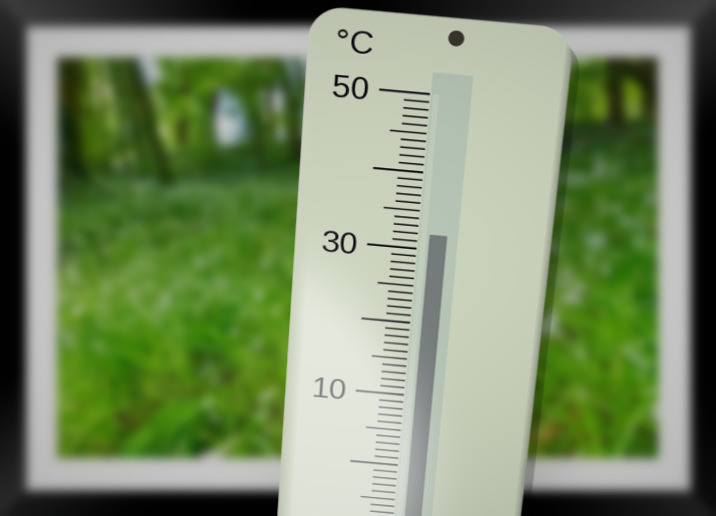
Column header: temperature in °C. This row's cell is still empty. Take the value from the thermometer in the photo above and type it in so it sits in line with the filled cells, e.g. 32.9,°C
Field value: 32,°C
